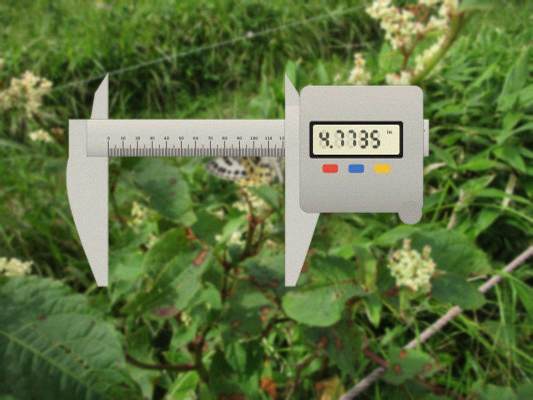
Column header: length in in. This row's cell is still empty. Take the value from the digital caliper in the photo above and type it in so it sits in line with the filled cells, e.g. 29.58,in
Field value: 4.7735,in
